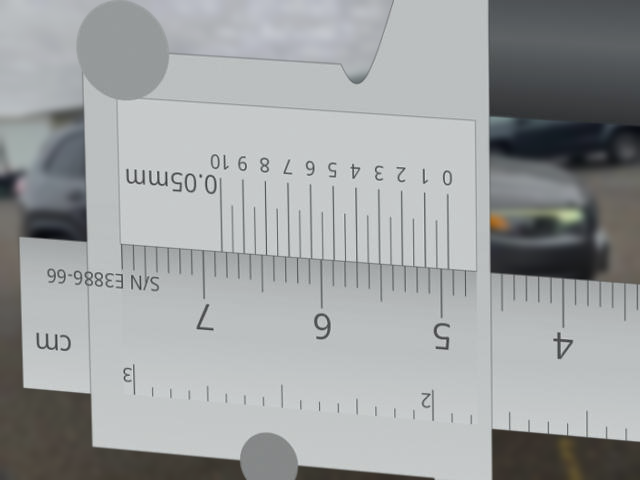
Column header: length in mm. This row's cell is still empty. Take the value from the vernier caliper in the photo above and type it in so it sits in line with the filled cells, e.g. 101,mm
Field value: 49.4,mm
